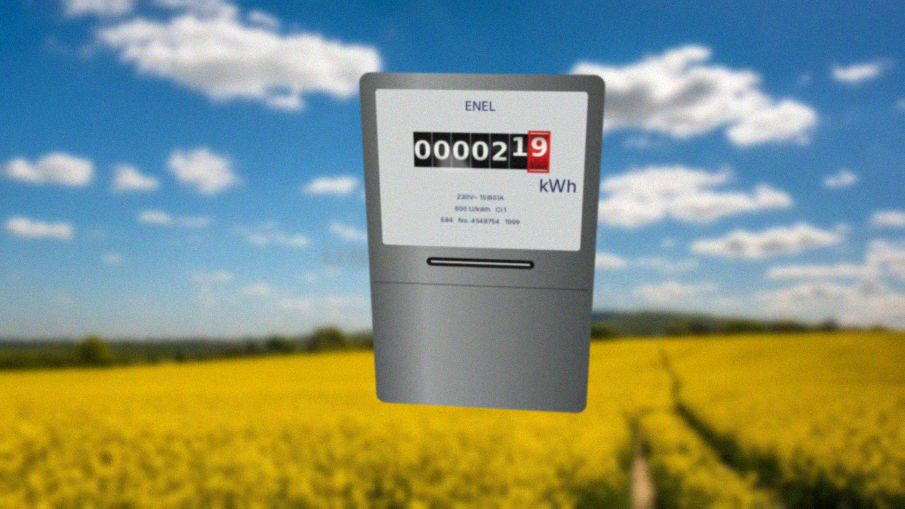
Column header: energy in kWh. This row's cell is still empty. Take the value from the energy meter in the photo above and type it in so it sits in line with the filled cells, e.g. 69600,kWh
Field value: 21.9,kWh
